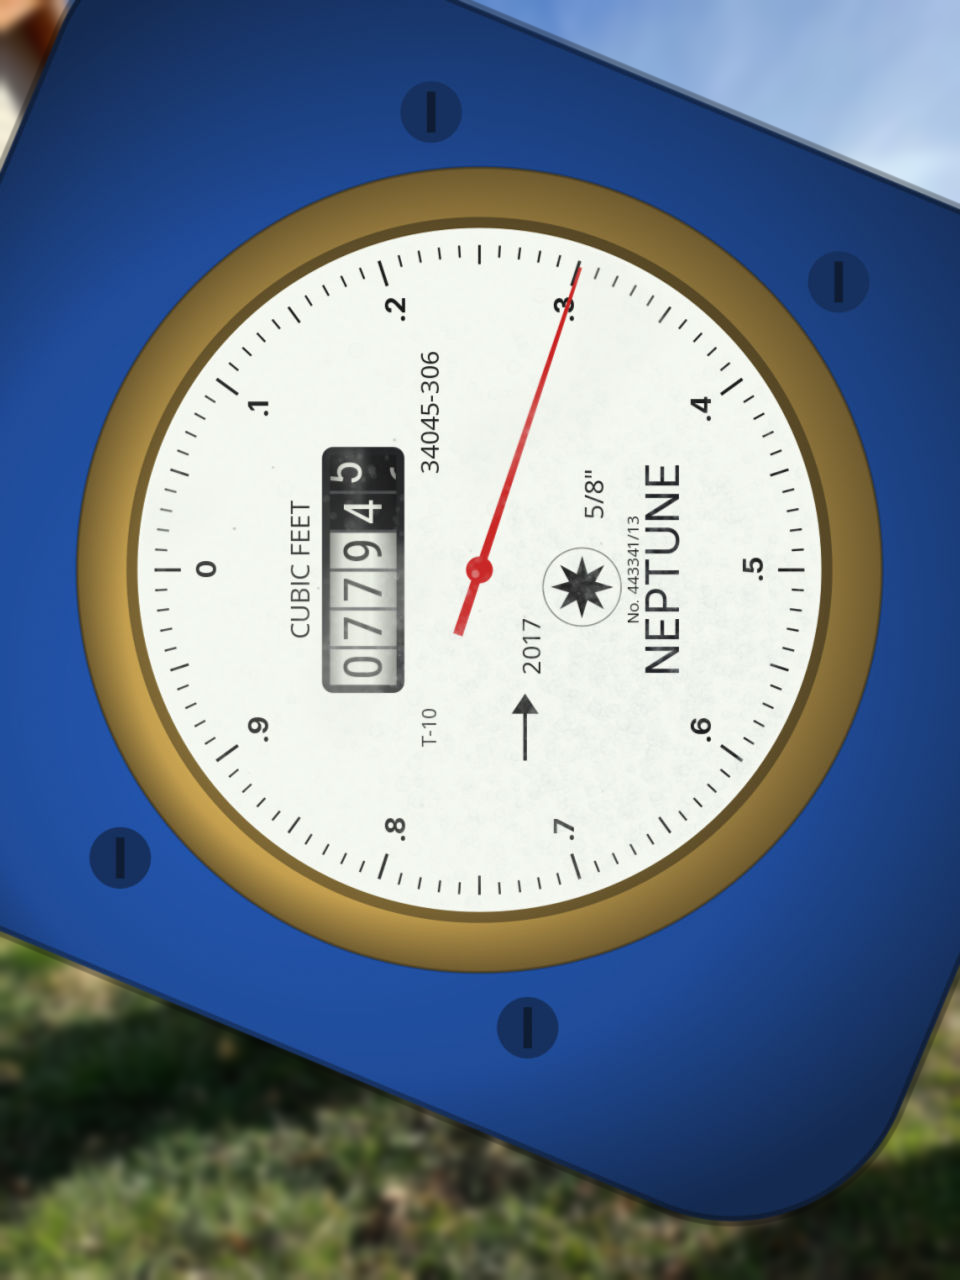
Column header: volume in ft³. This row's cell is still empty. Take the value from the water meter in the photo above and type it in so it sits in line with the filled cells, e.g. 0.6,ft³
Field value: 77945.30,ft³
